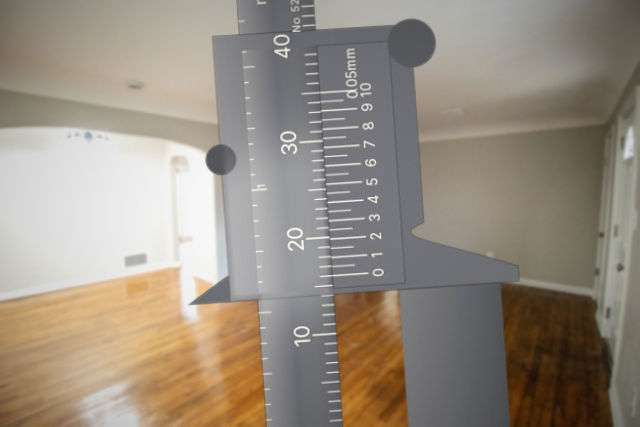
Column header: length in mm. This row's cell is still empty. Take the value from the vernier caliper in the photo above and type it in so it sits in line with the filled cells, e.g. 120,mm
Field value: 16.0,mm
